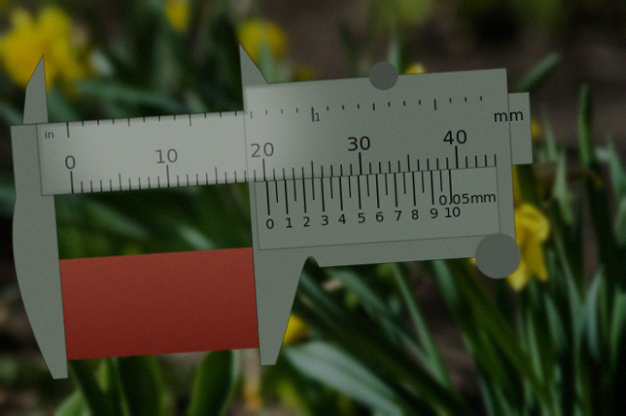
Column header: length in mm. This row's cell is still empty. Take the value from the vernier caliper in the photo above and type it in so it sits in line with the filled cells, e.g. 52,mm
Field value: 20.2,mm
